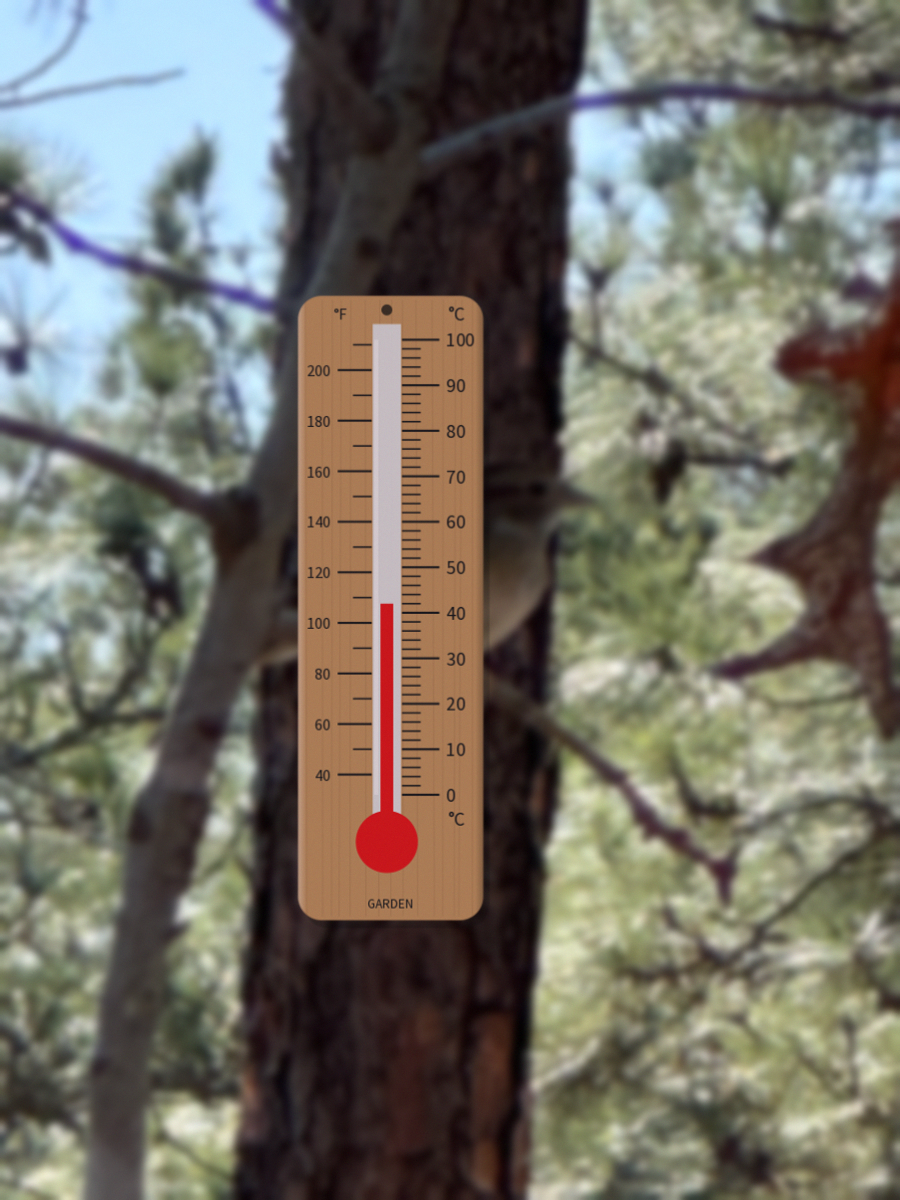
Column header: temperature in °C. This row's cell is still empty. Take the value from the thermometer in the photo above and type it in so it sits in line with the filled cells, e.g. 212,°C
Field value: 42,°C
